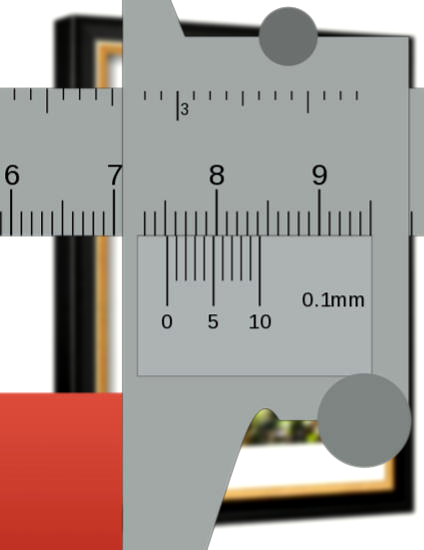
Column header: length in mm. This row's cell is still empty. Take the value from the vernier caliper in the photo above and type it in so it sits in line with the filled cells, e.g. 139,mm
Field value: 75.2,mm
